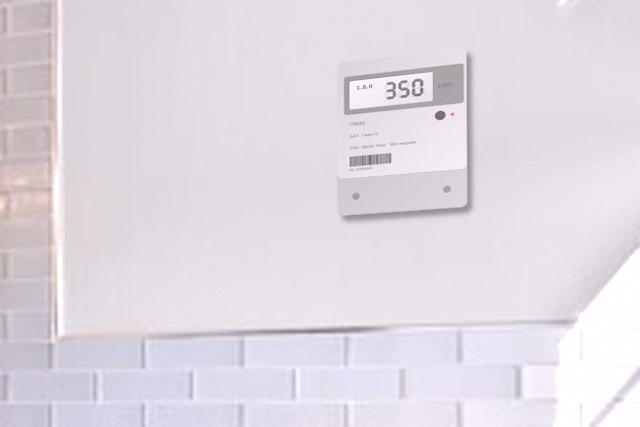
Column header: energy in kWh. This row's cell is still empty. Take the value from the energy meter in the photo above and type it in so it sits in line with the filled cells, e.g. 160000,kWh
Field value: 350,kWh
